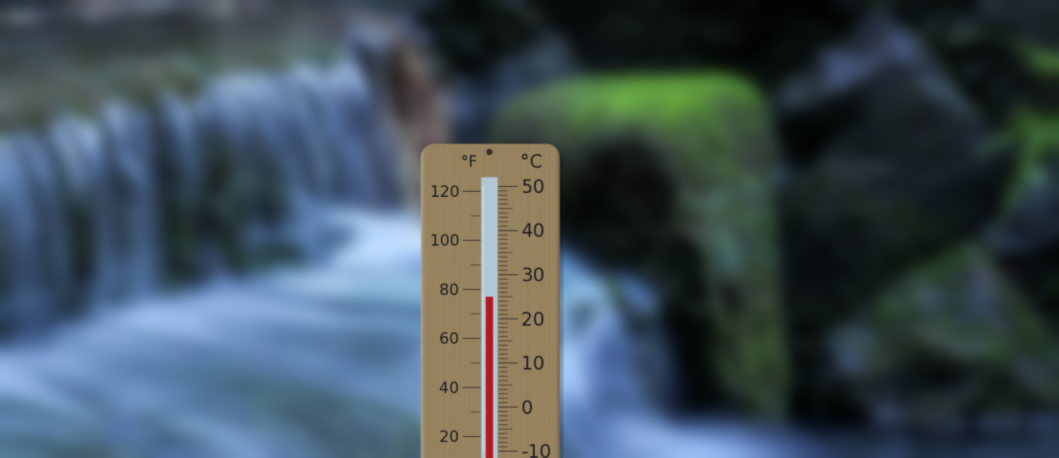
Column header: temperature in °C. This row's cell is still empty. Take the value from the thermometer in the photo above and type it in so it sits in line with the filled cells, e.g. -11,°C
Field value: 25,°C
